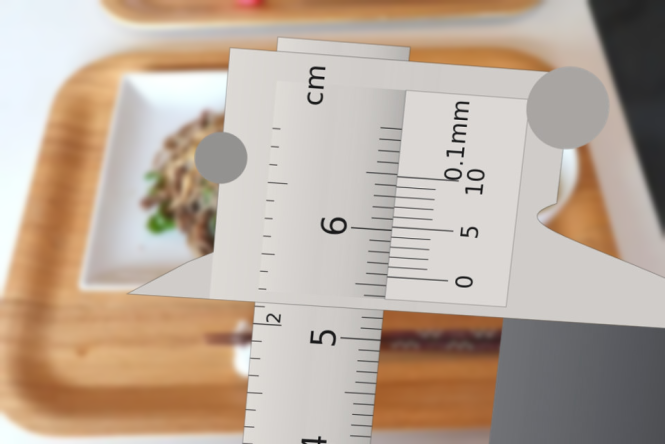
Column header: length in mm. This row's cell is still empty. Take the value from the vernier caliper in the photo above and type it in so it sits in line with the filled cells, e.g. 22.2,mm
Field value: 55.8,mm
